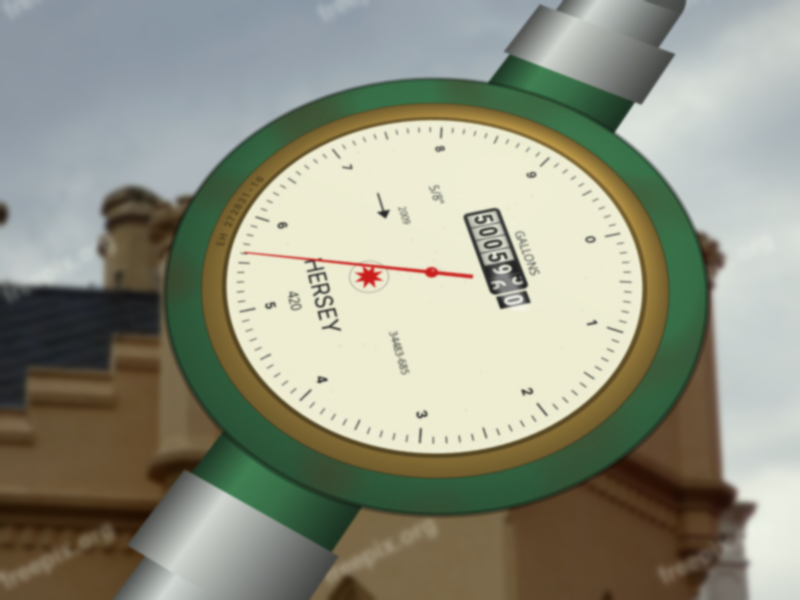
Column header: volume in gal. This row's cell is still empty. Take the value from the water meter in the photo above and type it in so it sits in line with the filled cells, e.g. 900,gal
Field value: 5005955.6,gal
